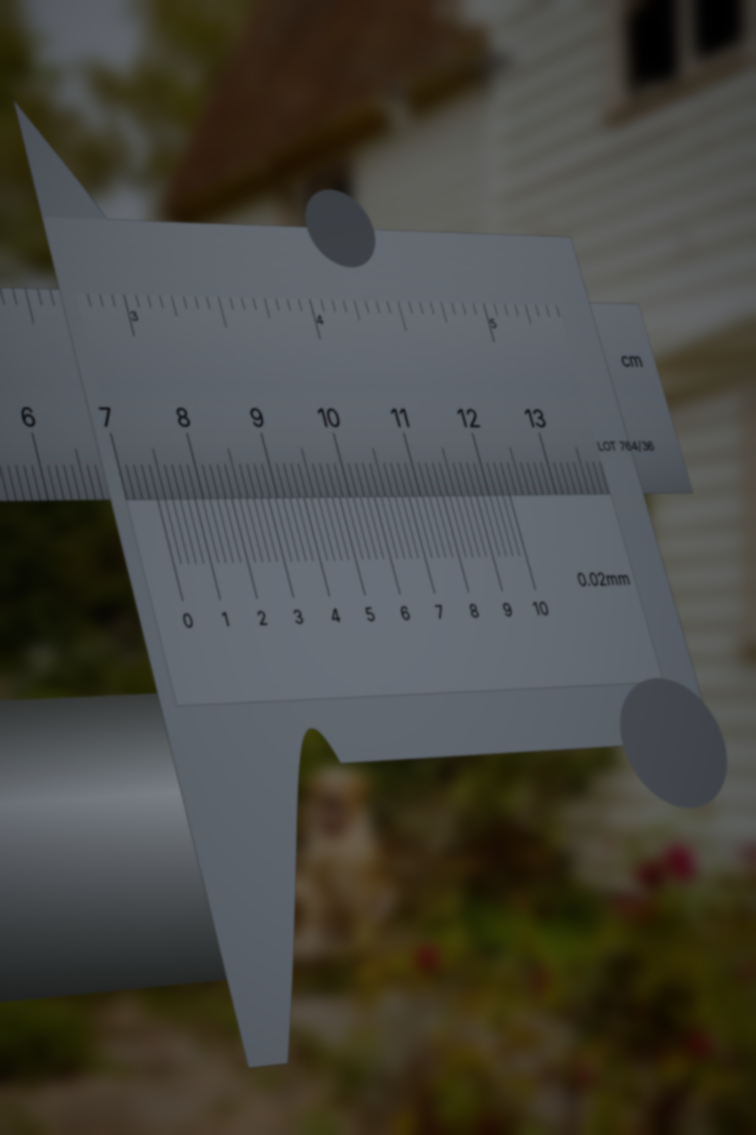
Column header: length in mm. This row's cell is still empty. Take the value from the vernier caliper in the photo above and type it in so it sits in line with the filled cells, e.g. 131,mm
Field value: 74.0,mm
